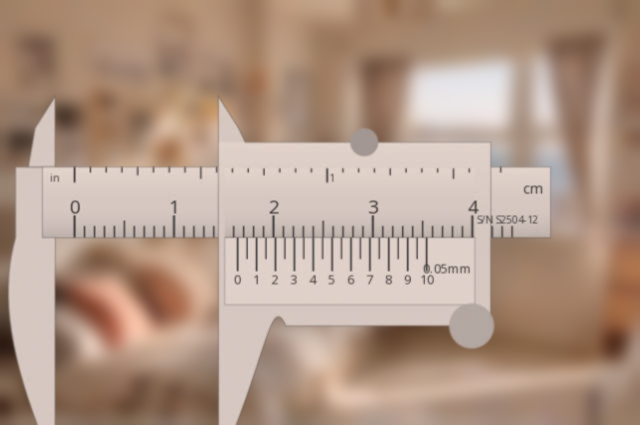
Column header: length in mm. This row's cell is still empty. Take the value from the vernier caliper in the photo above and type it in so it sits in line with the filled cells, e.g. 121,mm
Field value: 16.4,mm
